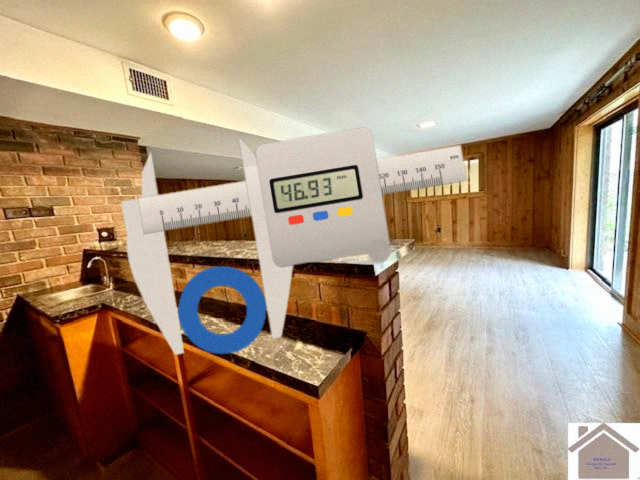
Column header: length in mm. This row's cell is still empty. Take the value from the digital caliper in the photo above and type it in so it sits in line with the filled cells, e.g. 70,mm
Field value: 46.93,mm
